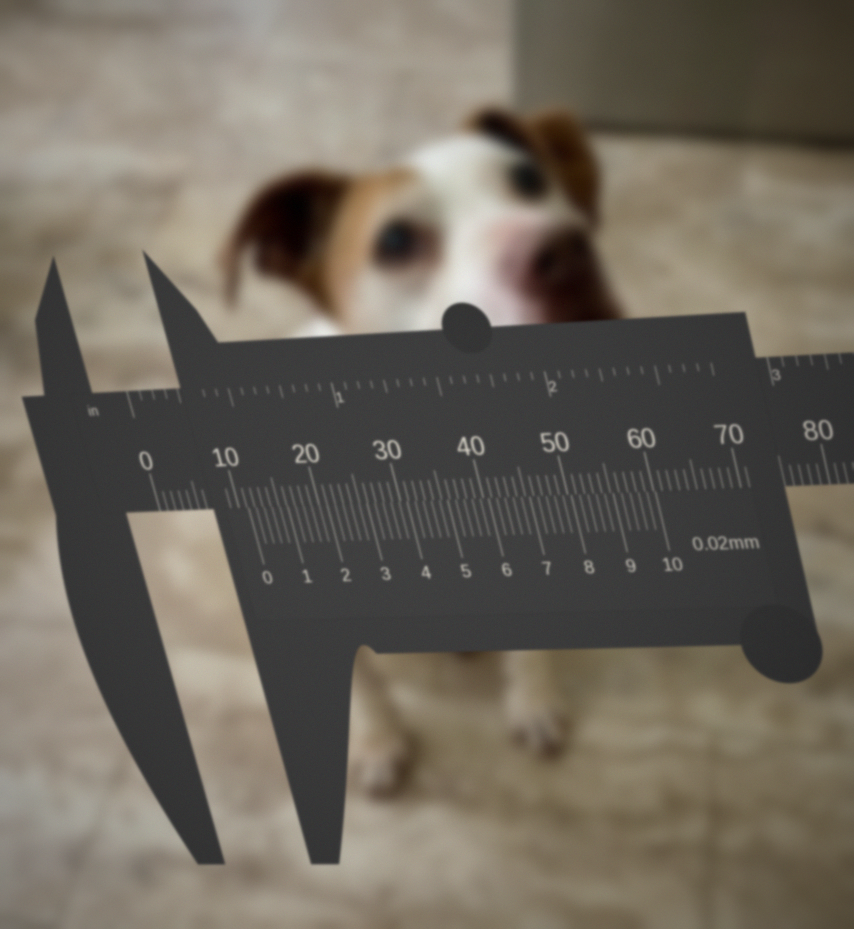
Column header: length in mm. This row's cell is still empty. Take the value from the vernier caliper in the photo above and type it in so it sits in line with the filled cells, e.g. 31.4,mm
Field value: 11.2,mm
